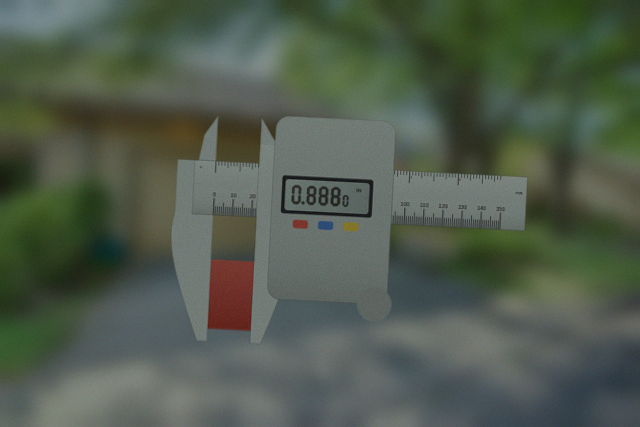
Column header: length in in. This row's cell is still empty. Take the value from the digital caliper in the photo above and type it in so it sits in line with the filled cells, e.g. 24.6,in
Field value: 0.8880,in
